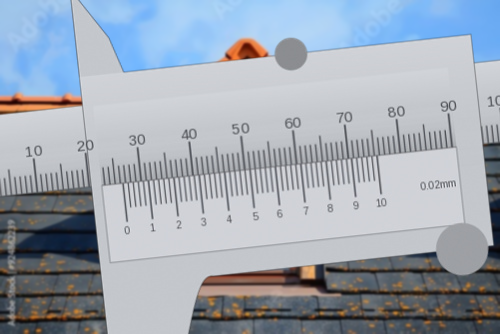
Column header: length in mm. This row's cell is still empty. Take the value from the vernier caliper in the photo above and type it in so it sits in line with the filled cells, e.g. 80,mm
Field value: 26.5,mm
